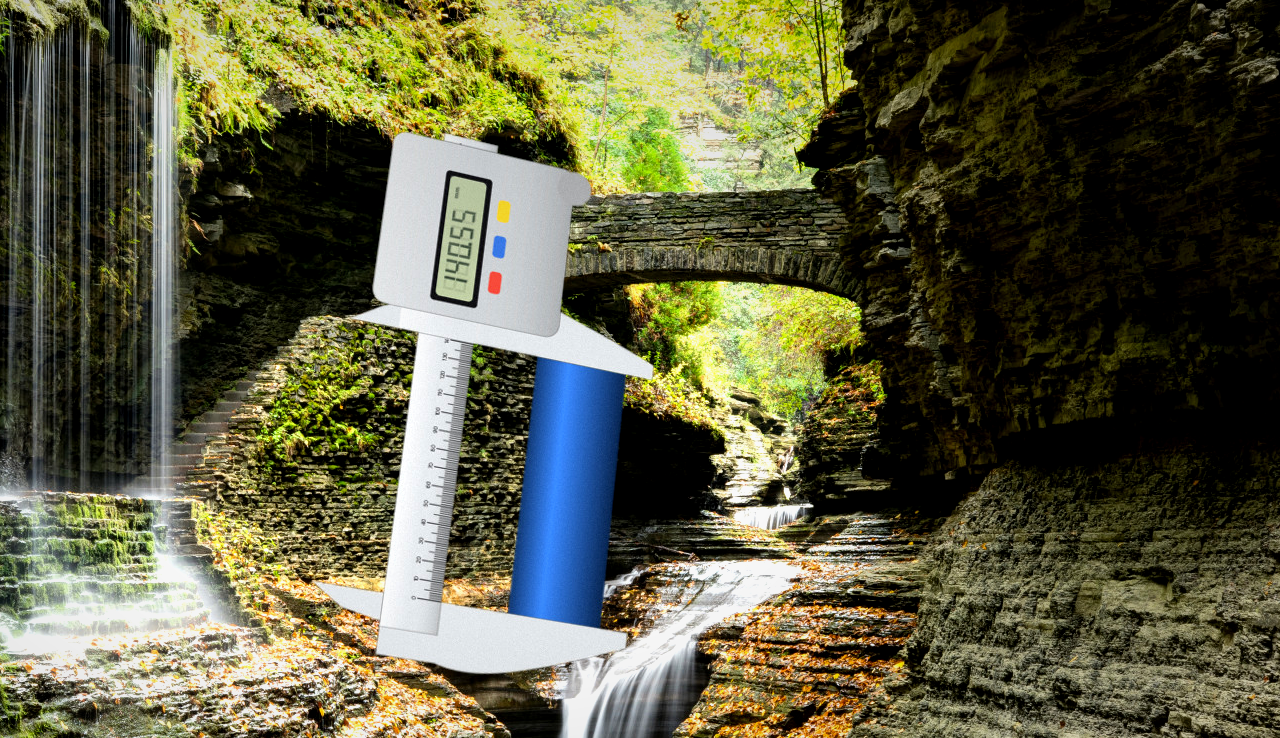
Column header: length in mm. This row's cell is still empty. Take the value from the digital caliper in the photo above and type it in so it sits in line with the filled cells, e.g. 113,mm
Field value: 140.55,mm
